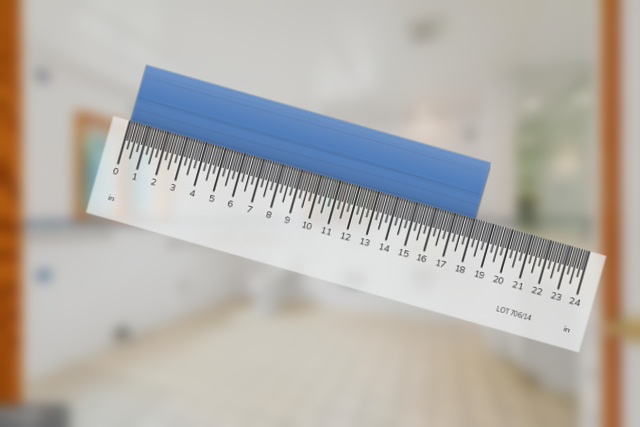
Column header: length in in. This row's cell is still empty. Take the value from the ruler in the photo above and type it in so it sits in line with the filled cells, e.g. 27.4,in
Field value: 18,in
